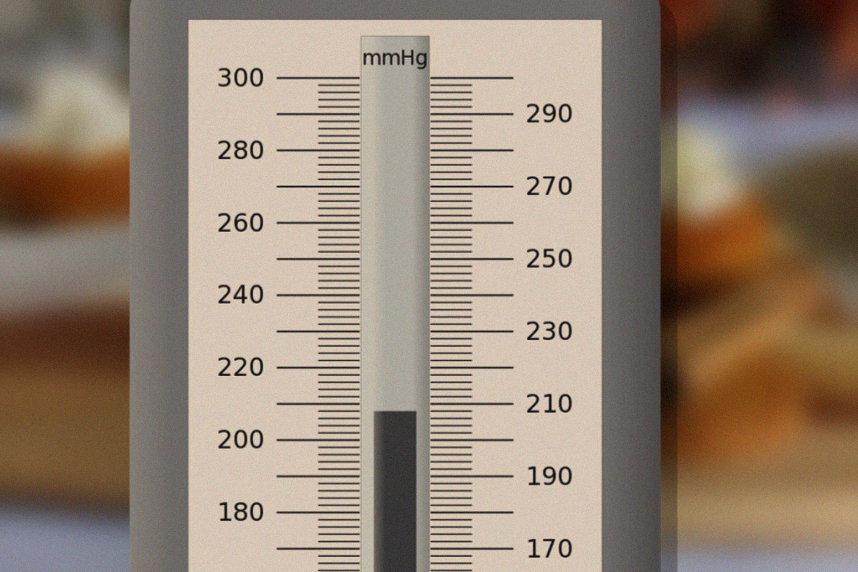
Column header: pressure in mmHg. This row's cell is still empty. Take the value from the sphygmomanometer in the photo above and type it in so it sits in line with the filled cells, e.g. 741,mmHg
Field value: 208,mmHg
